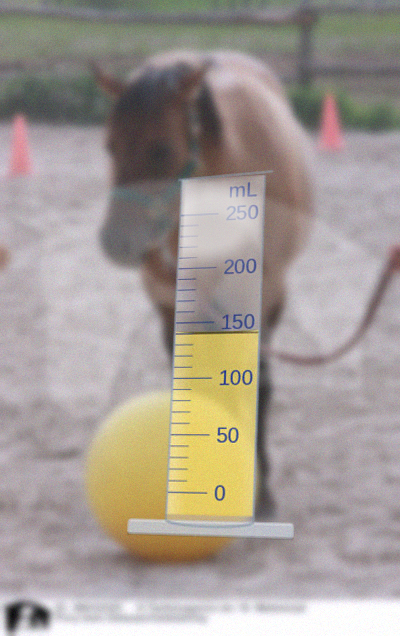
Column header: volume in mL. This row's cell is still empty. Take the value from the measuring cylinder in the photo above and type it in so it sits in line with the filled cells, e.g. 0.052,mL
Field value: 140,mL
